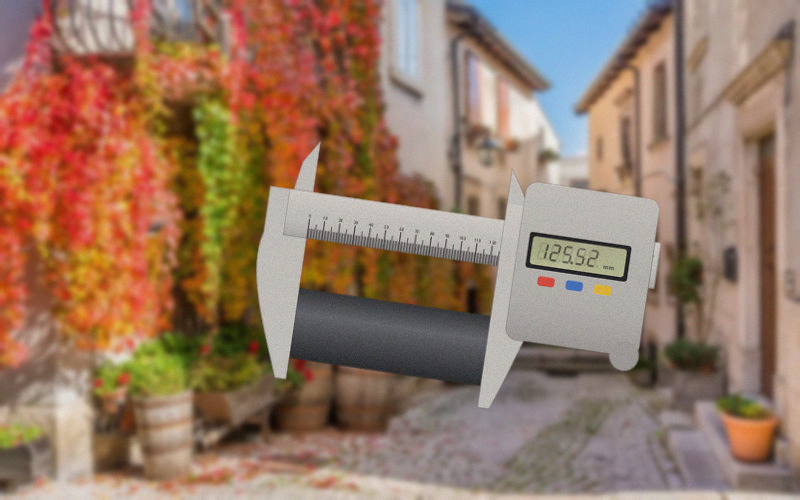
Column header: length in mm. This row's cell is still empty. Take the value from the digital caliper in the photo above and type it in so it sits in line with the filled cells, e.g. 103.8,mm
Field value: 125.52,mm
